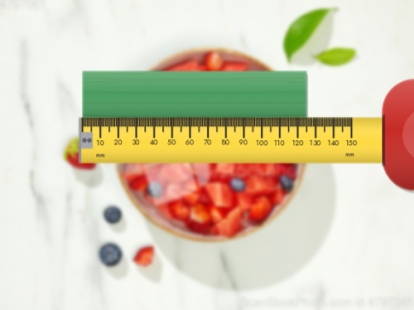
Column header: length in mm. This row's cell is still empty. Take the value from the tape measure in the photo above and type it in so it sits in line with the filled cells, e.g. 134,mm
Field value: 125,mm
